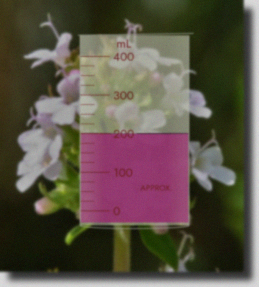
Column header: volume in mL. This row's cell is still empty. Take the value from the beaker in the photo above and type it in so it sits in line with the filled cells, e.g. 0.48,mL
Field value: 200,mL
